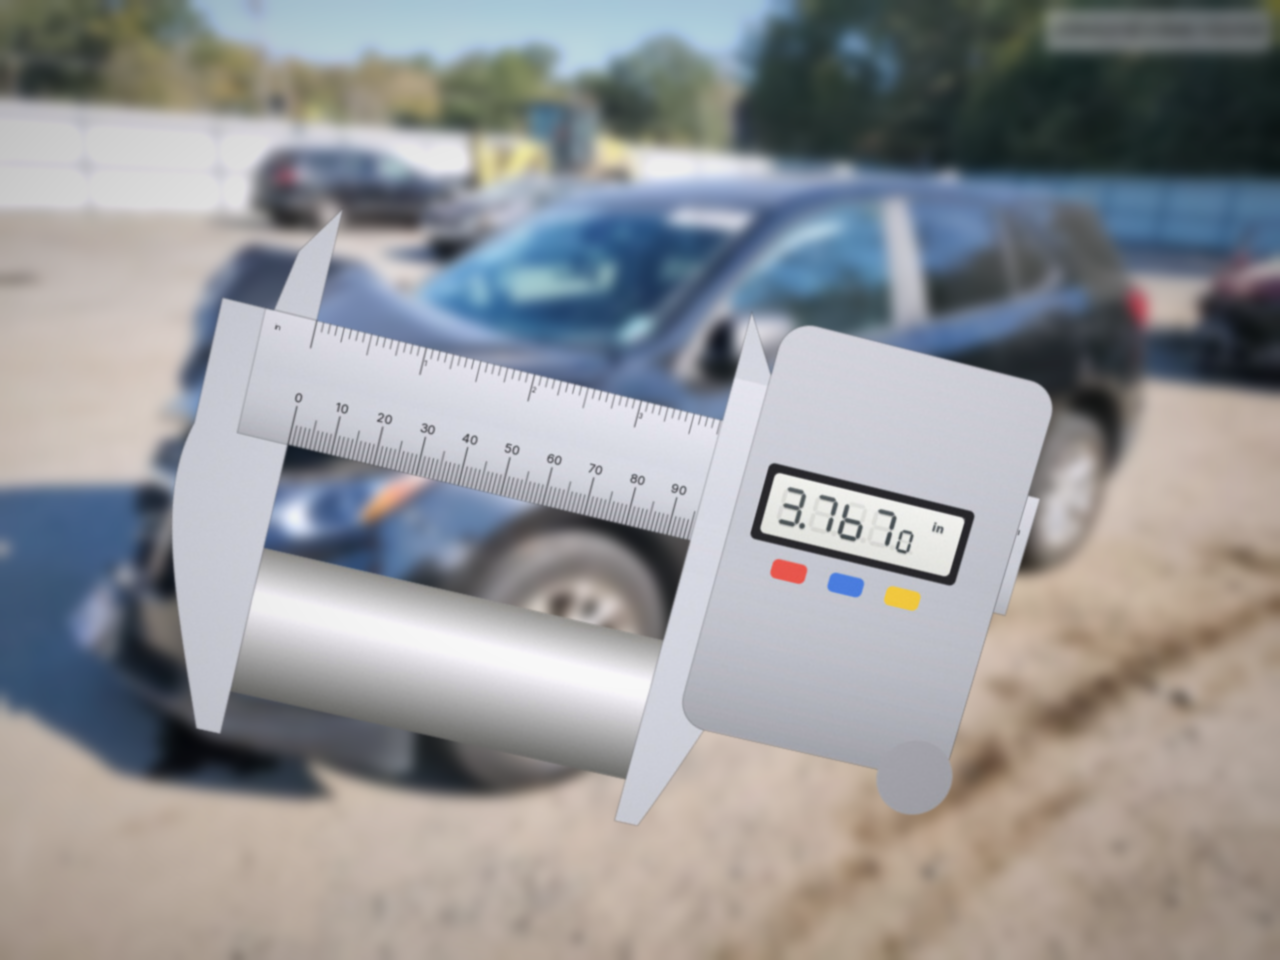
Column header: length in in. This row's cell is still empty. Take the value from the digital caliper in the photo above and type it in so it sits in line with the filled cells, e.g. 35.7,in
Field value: 3.7670,in
